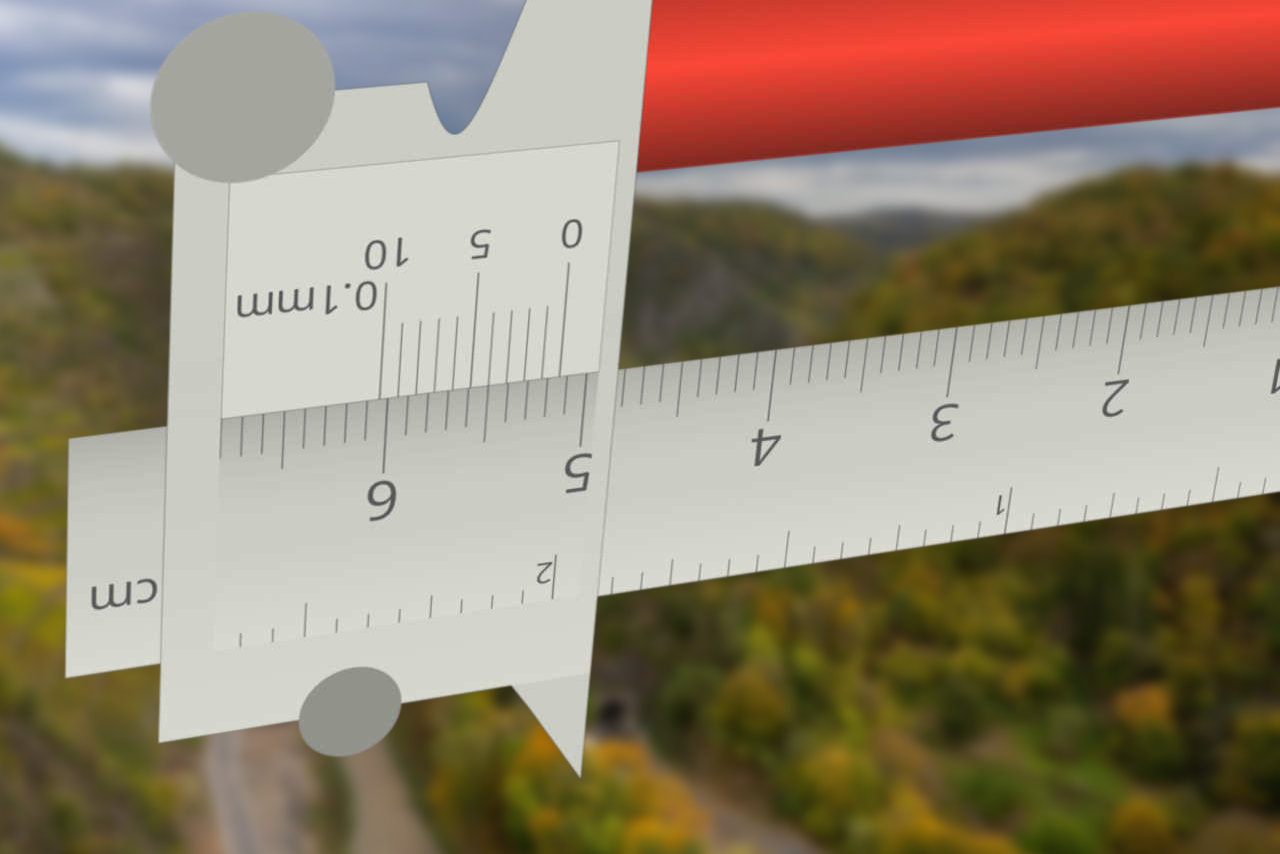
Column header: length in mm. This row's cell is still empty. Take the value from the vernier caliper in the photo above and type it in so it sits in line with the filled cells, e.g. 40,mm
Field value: 51.4,mm
